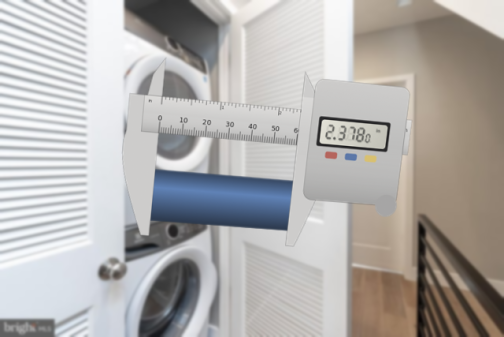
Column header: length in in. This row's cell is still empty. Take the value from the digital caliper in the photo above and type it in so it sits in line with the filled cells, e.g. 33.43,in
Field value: 2.3780,in
